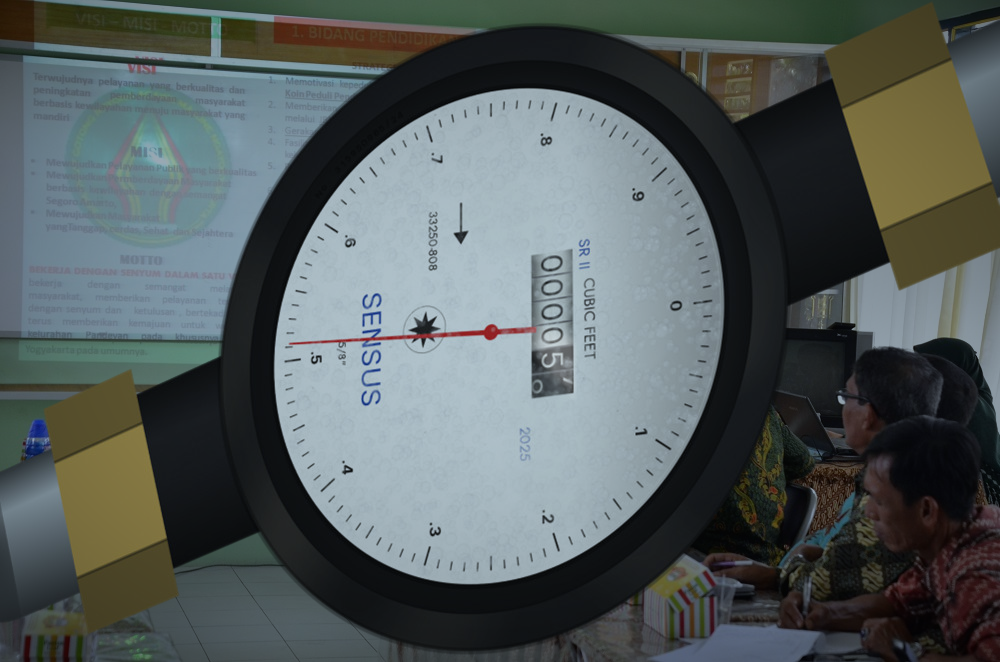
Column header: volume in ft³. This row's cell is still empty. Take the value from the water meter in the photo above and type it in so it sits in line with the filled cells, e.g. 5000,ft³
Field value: 57.51,ft³
